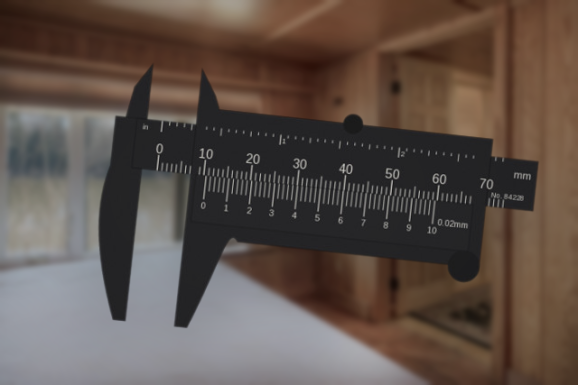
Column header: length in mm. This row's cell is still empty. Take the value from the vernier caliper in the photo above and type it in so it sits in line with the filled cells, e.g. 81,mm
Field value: 10.5,mm
